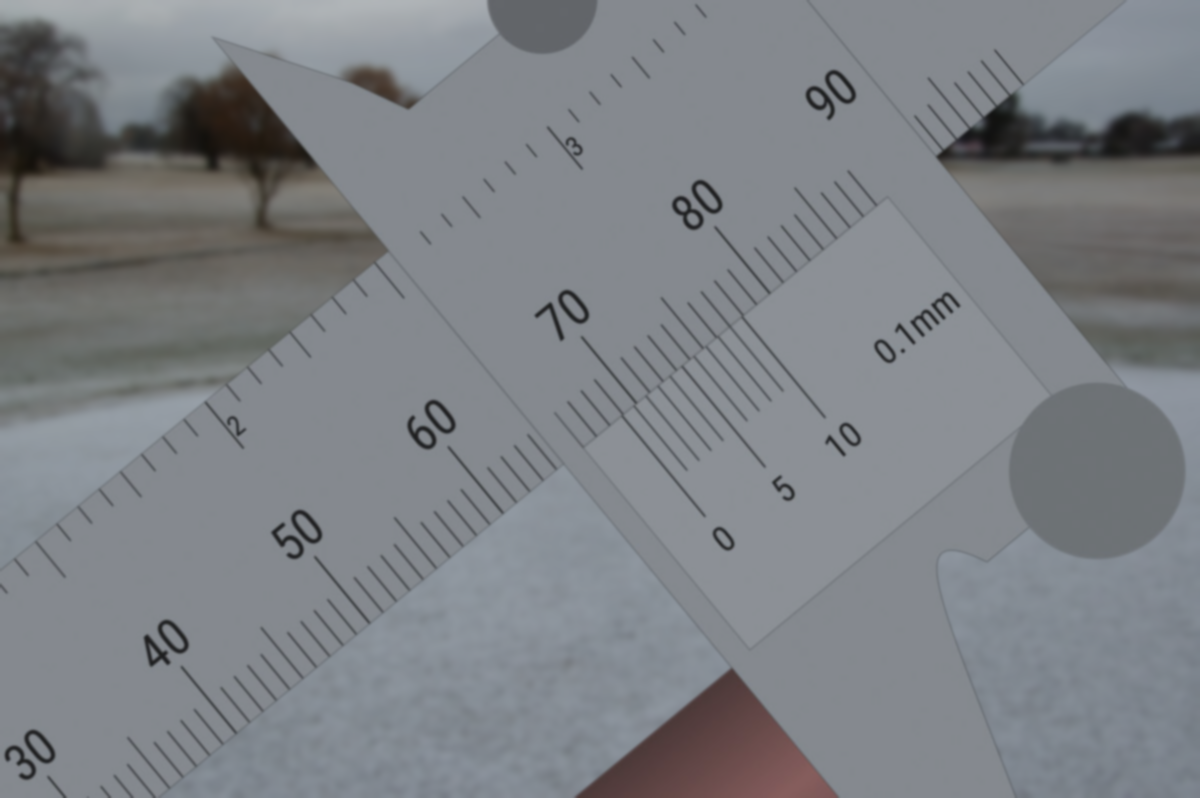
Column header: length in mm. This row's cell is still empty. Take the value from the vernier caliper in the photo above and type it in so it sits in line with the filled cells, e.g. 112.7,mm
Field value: 68.9,mm
